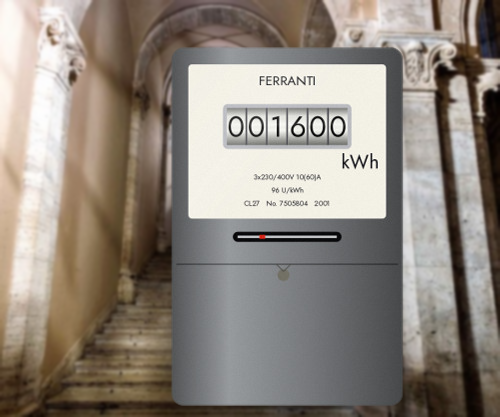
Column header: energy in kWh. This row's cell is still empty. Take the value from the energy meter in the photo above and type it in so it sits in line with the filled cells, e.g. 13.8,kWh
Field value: 1600,kWh
